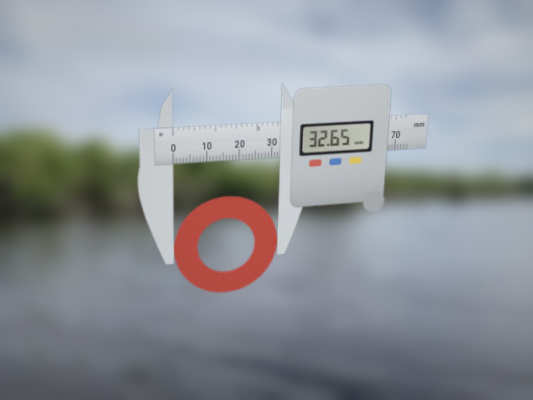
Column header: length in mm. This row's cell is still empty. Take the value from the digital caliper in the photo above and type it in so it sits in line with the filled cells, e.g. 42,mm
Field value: 32.65,mm
